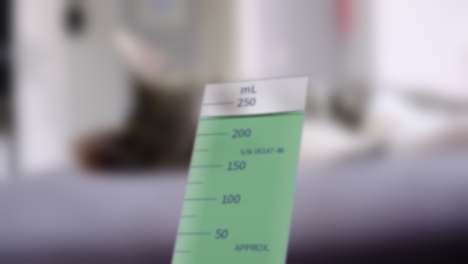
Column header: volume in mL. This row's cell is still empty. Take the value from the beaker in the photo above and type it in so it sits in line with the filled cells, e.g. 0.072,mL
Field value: 225,mL
